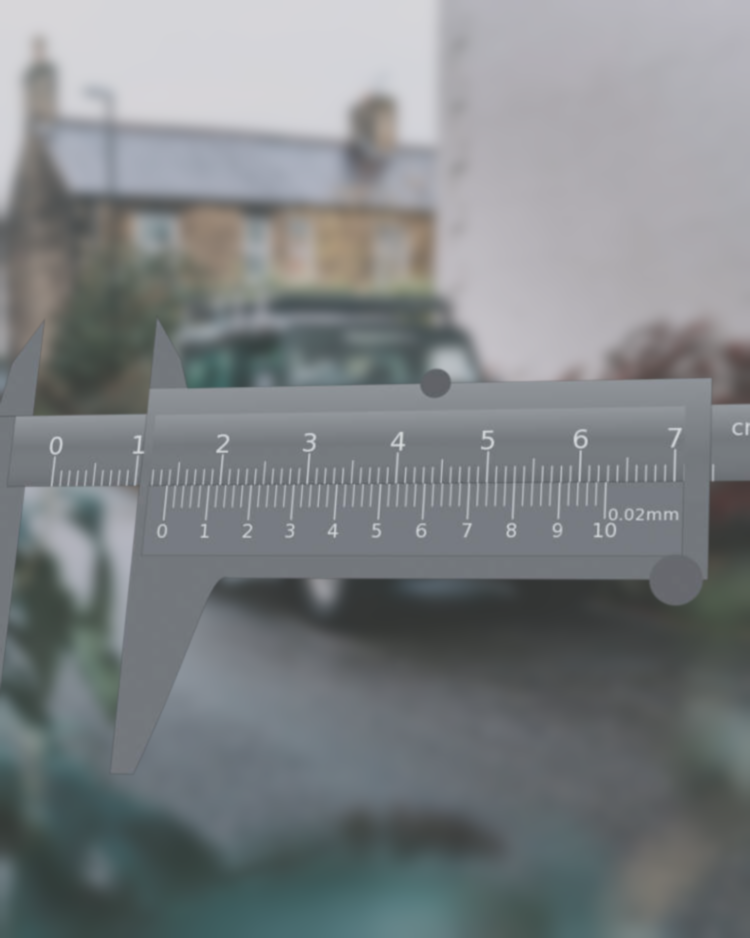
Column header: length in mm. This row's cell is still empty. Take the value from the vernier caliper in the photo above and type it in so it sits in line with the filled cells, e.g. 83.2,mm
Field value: 13.8,mm
